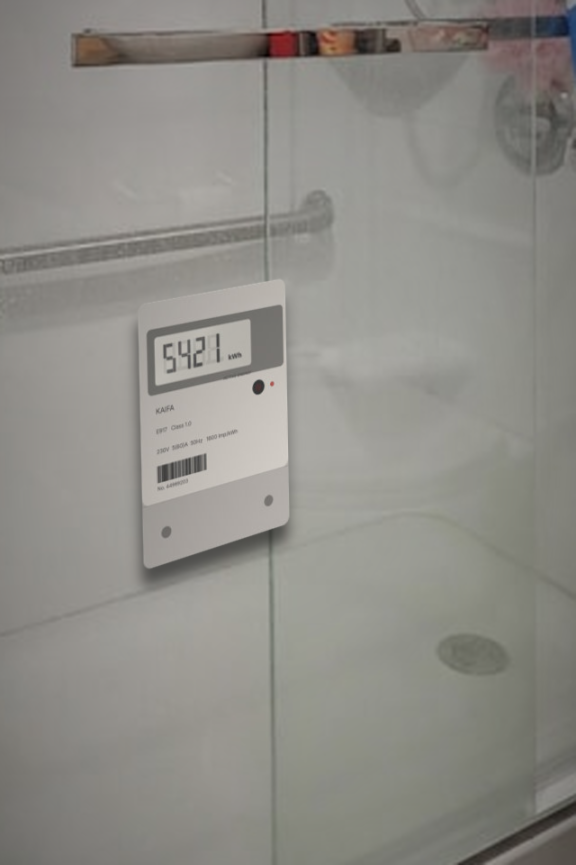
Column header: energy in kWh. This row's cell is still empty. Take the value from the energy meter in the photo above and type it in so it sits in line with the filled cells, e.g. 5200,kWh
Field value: 5421,kWh
